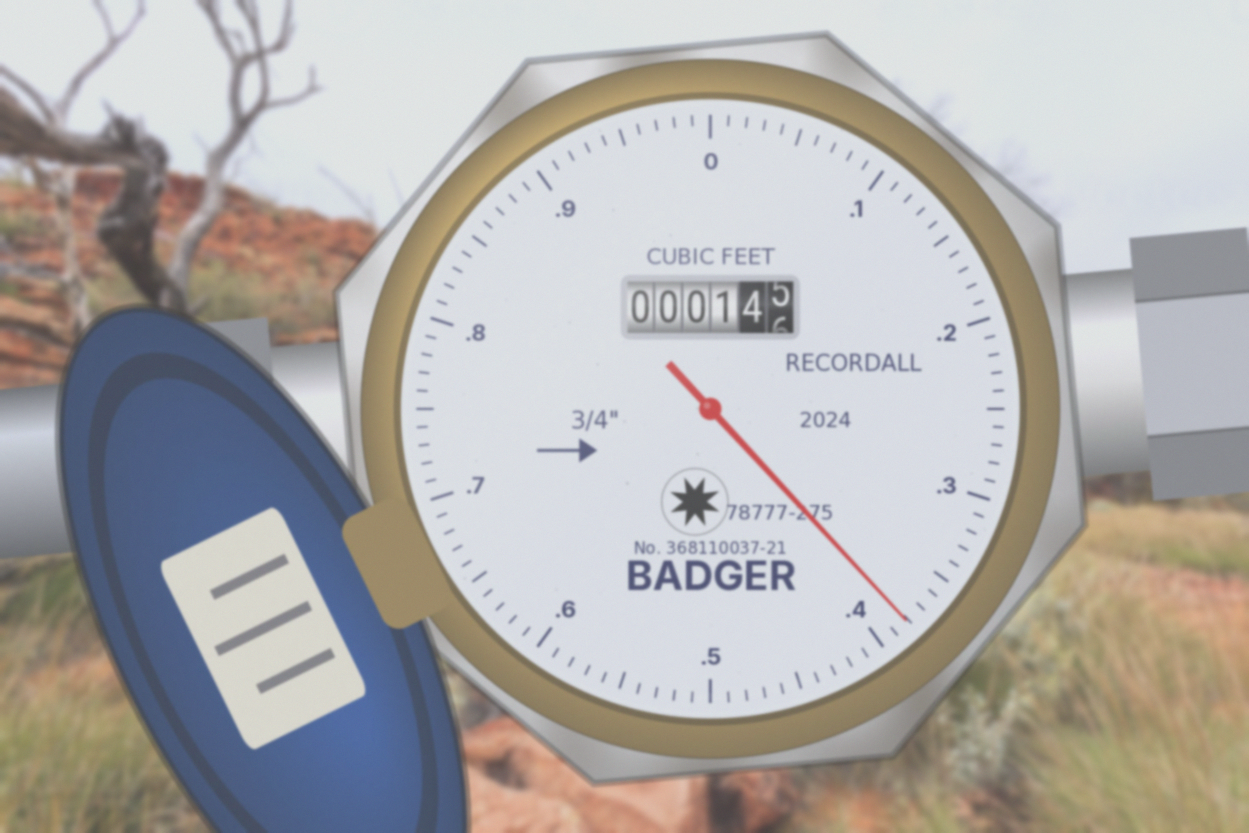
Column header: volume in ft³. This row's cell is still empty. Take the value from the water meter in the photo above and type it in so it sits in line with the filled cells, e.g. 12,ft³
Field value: 145.38,ft³
